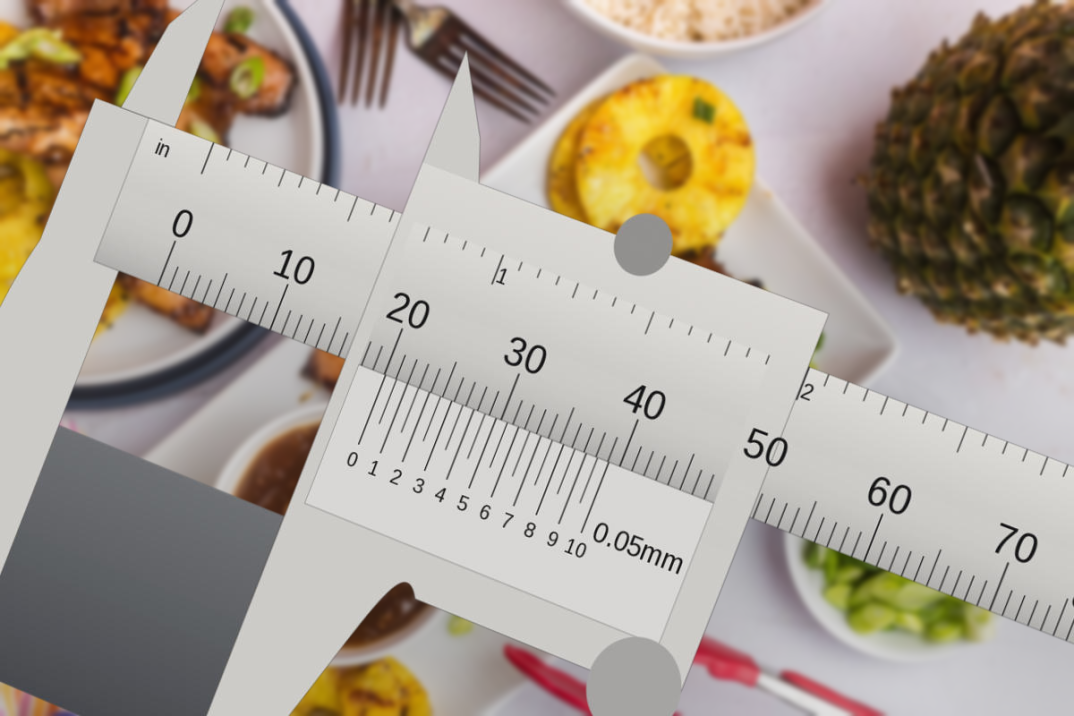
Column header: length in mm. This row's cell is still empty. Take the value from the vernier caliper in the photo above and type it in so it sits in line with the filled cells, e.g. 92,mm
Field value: 20.1,mm
